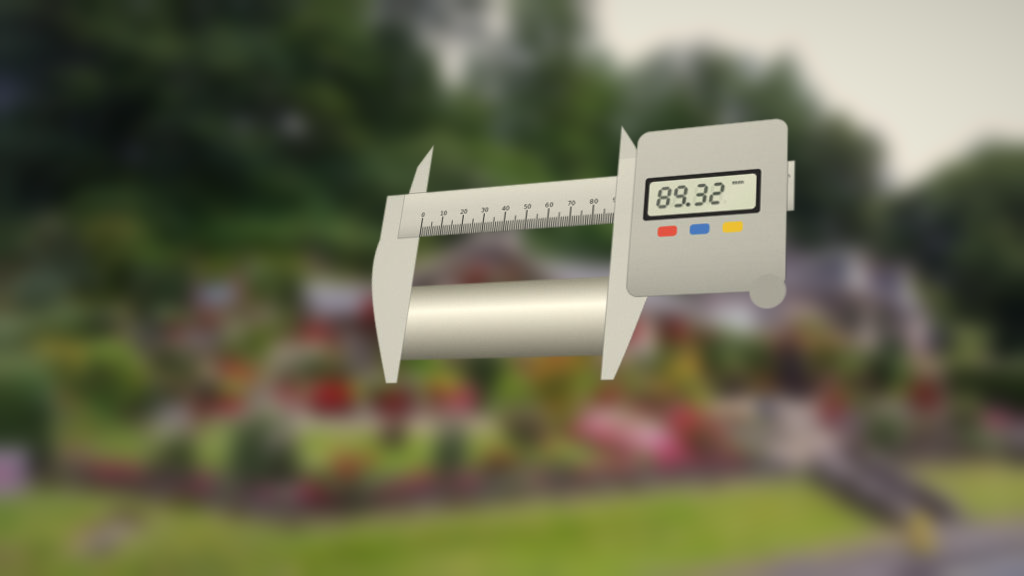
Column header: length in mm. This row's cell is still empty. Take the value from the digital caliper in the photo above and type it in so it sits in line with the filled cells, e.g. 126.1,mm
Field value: 89.32,mm
